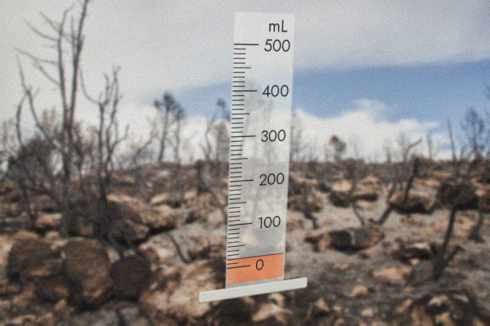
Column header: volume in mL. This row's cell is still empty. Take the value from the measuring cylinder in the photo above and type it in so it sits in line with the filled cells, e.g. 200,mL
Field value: 20,mL
